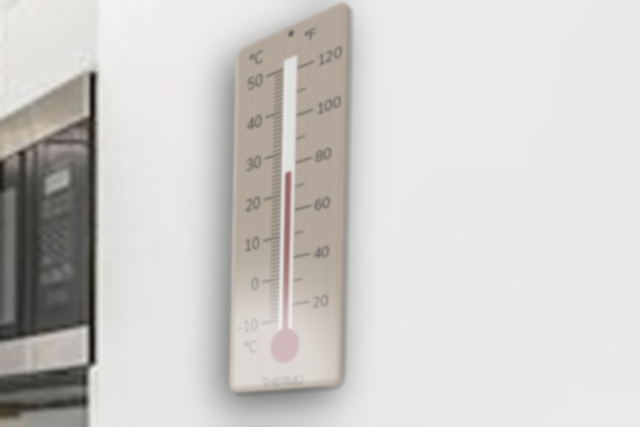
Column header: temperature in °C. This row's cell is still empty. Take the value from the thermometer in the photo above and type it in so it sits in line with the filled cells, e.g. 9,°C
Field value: 25,°C
